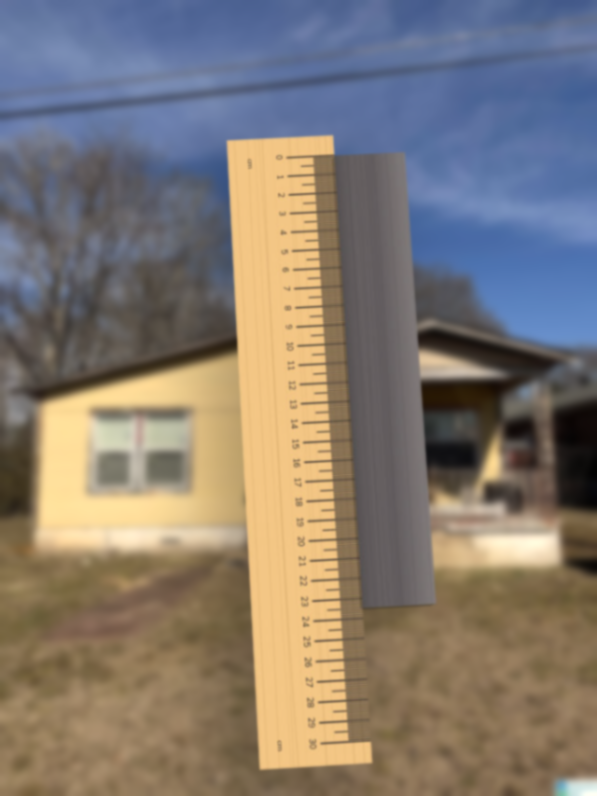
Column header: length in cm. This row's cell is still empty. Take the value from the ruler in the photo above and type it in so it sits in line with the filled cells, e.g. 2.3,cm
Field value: 23.5,cm
